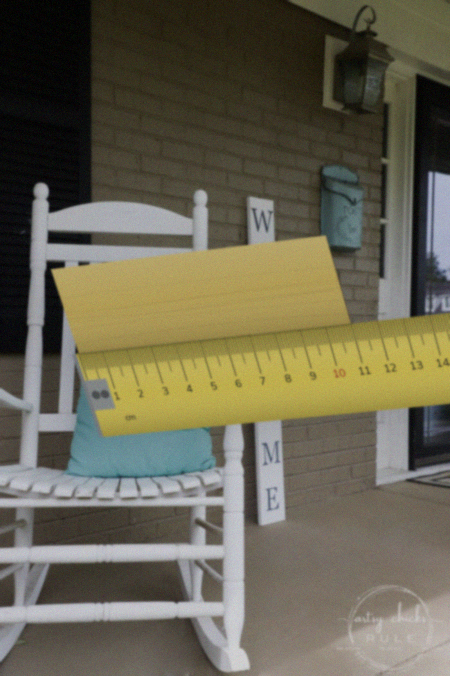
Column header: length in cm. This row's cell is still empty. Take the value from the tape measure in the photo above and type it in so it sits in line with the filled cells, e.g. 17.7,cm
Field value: 11,cm
